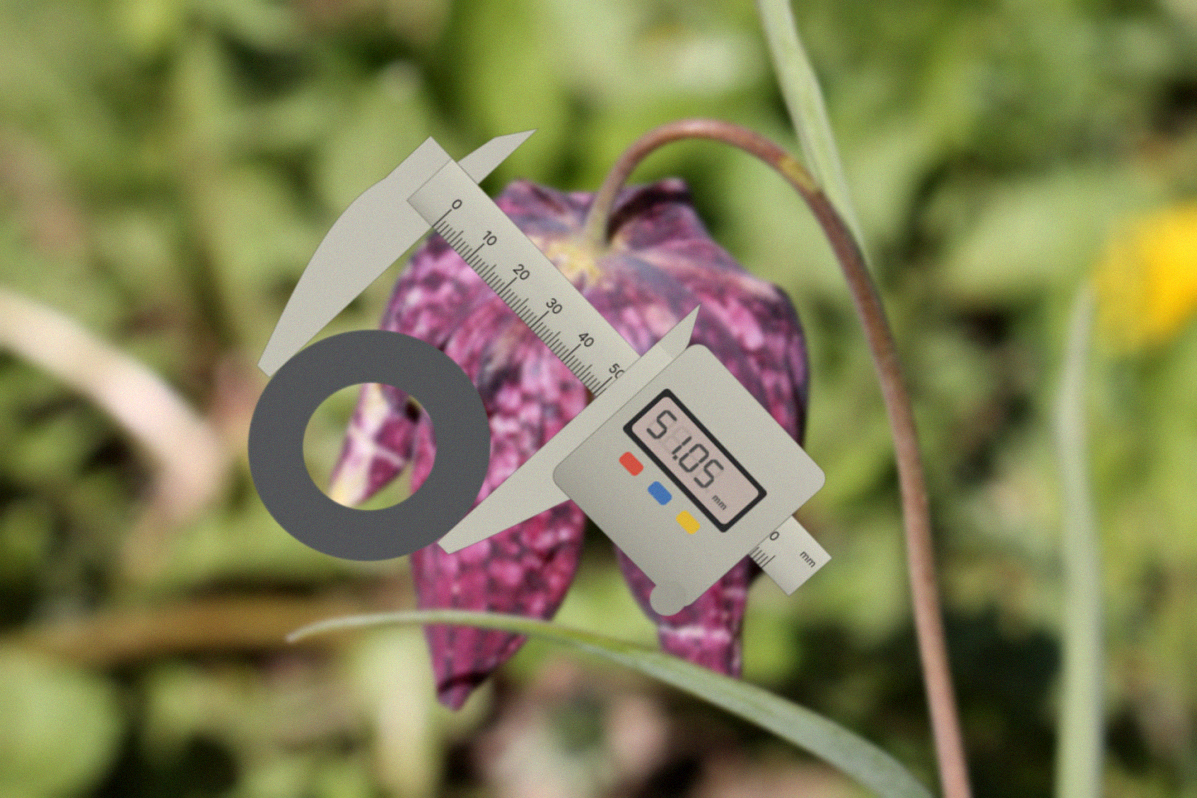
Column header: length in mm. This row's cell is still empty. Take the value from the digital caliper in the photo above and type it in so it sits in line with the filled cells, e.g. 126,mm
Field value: 51.05,mm
